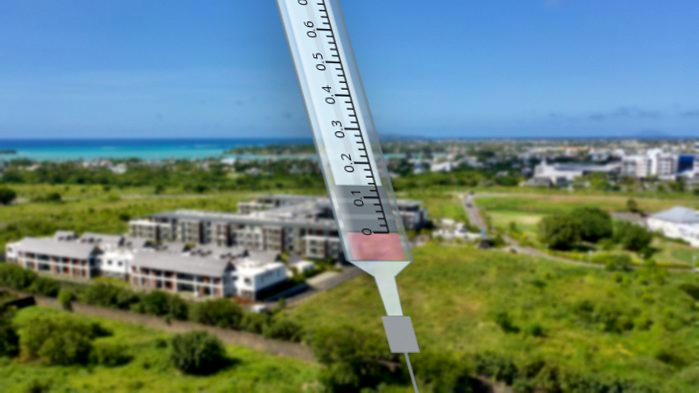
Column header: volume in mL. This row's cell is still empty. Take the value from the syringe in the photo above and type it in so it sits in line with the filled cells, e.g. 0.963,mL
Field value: 0,mL
